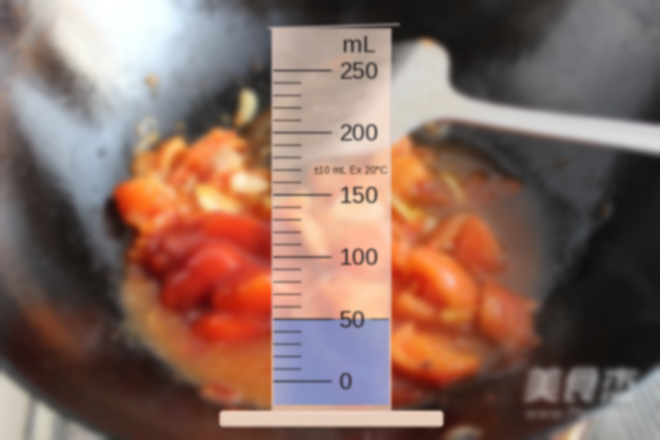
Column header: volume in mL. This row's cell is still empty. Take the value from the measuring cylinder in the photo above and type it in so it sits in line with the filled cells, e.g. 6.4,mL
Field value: 50,mL
